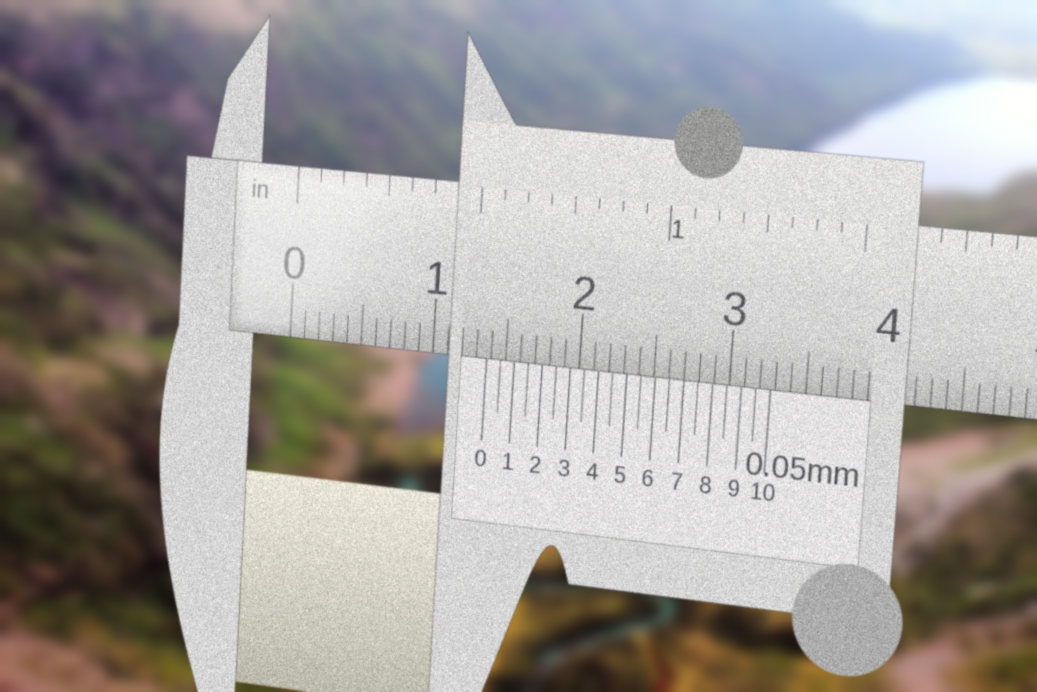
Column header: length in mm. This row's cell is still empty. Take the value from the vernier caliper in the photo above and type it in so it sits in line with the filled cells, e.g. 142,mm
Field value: 13.7,mm
